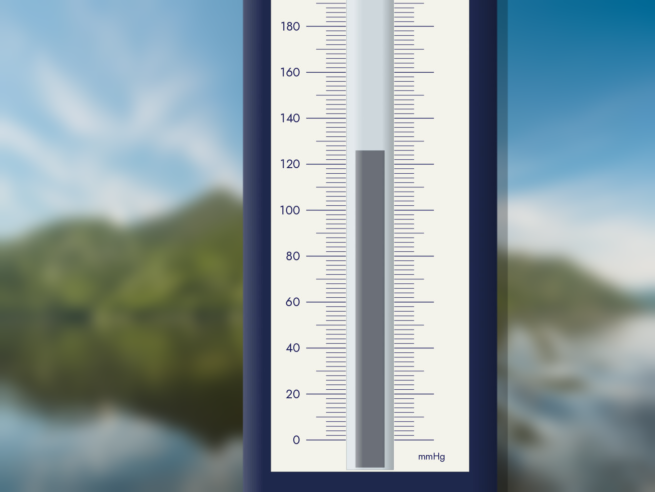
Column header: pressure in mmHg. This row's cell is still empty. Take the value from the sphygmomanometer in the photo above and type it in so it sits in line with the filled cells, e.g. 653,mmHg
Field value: 126,mmHg
